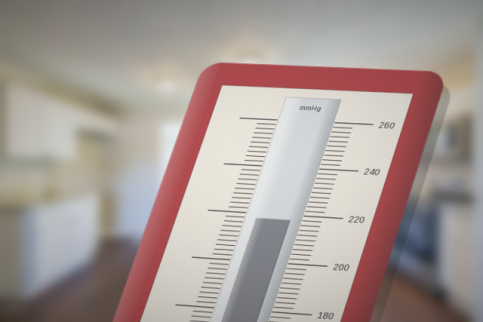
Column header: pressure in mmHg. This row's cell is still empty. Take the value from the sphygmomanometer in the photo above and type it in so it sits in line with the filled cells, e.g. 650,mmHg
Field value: 218,mmHg
